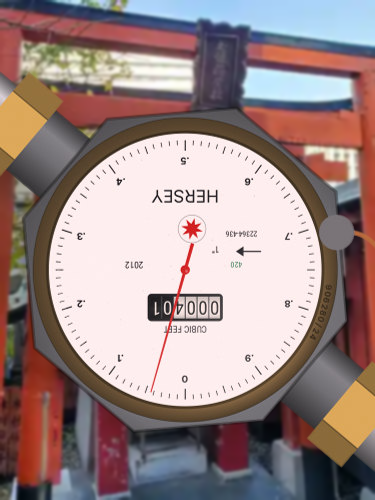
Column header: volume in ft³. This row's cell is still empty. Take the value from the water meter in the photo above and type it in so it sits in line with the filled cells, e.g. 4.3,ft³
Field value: 401.04,ft³
